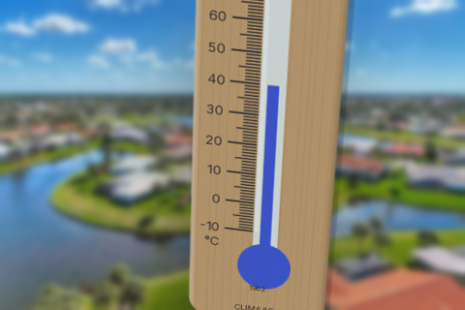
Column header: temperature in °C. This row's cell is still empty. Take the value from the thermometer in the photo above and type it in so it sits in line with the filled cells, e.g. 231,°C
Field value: 40,°C
